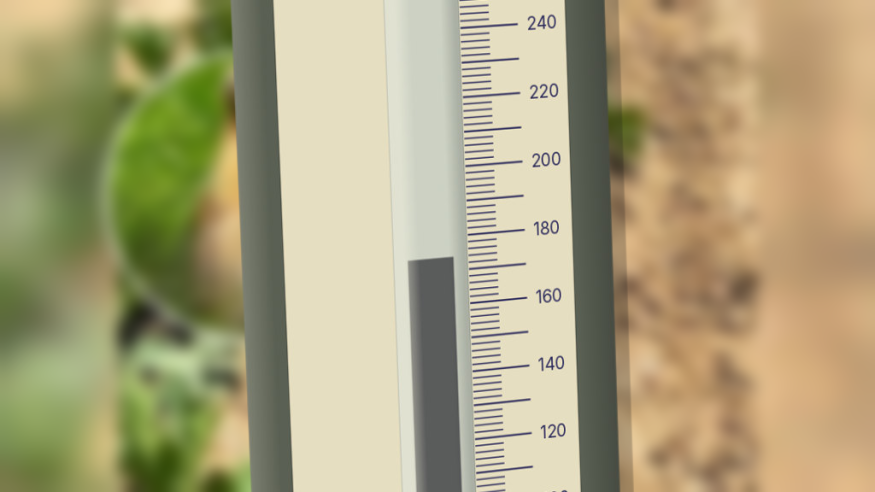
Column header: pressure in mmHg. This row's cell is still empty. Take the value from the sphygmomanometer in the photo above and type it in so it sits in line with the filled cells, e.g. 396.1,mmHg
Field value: 174,mmHg
